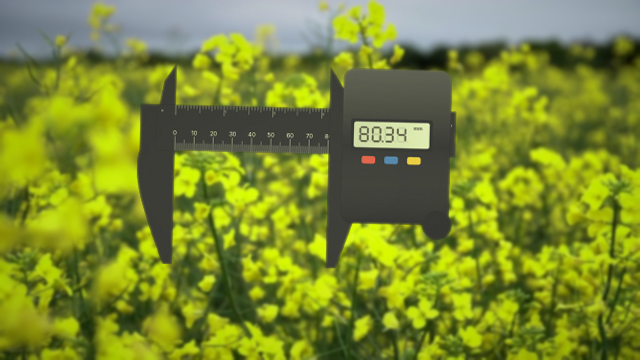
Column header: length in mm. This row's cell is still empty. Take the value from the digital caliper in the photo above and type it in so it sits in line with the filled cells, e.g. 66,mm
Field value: 80.34,mm
